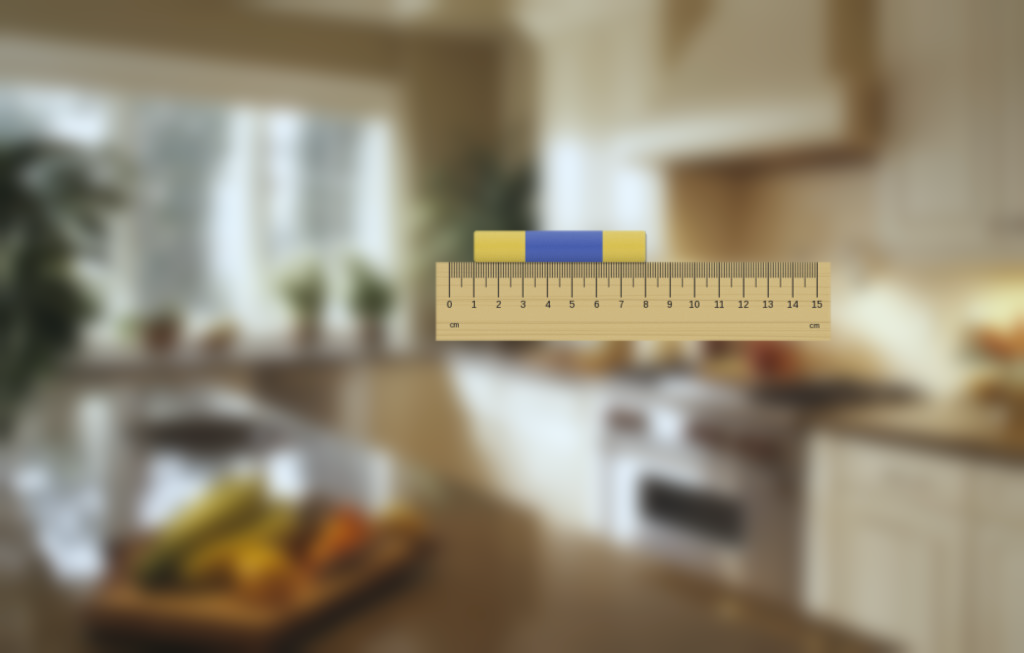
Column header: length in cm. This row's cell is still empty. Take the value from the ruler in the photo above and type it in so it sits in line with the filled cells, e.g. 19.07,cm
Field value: 7,cm
